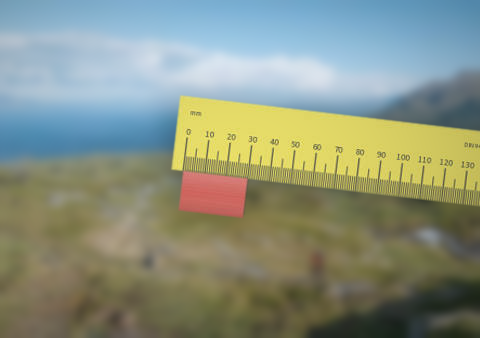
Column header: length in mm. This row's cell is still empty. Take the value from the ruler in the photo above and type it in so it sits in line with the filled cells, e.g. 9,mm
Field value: 30,mm
